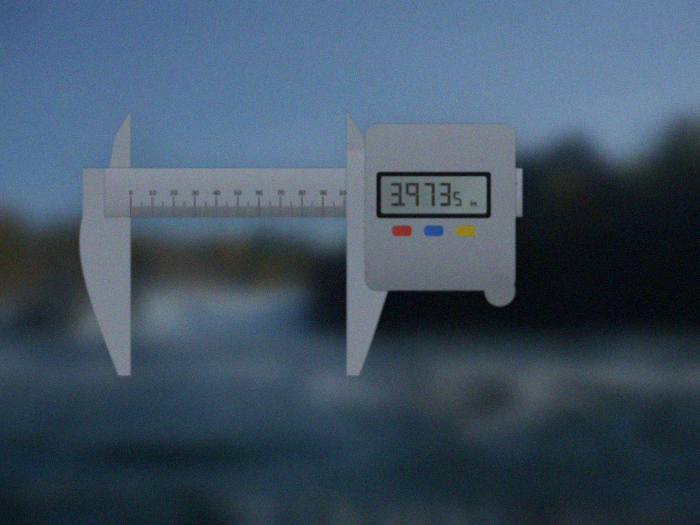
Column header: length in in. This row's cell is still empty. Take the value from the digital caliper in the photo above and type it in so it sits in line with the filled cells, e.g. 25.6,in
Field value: 3.9735,in
